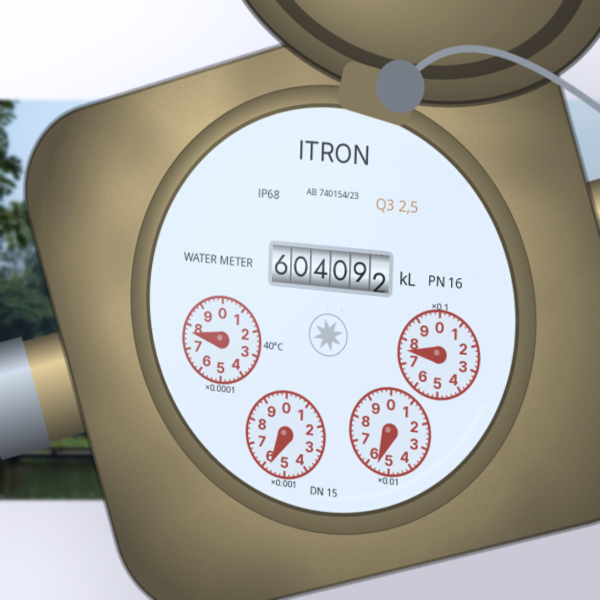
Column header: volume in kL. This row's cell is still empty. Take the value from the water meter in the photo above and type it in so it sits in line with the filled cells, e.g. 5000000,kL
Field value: 604091.7557,kL
